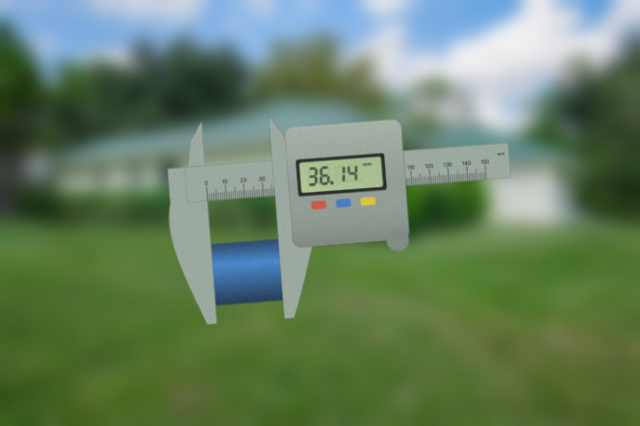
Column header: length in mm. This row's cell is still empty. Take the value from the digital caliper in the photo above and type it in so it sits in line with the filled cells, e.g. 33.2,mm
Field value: 36.14,mm
